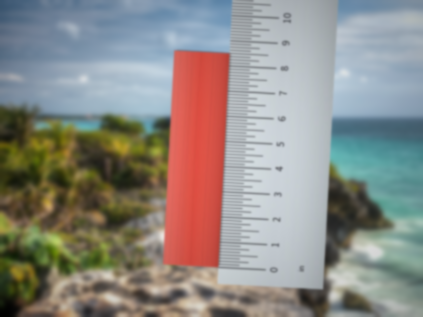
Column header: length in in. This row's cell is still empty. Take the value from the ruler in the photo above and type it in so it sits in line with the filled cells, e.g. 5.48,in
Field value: 8.5,in
